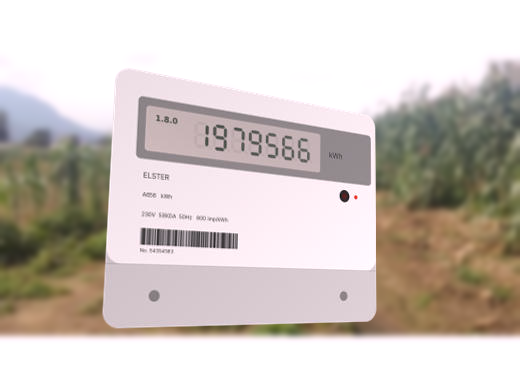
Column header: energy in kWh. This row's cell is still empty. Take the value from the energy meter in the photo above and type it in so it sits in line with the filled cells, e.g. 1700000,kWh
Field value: 1979566,kWh
